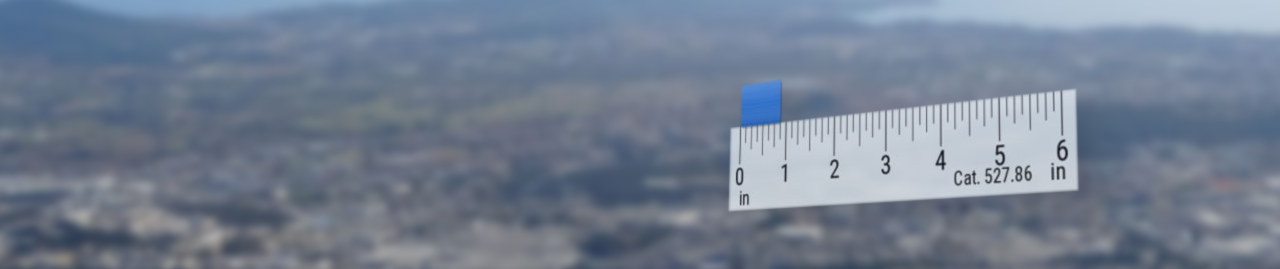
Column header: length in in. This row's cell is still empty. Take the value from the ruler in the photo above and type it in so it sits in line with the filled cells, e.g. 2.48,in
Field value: 0.875,in
